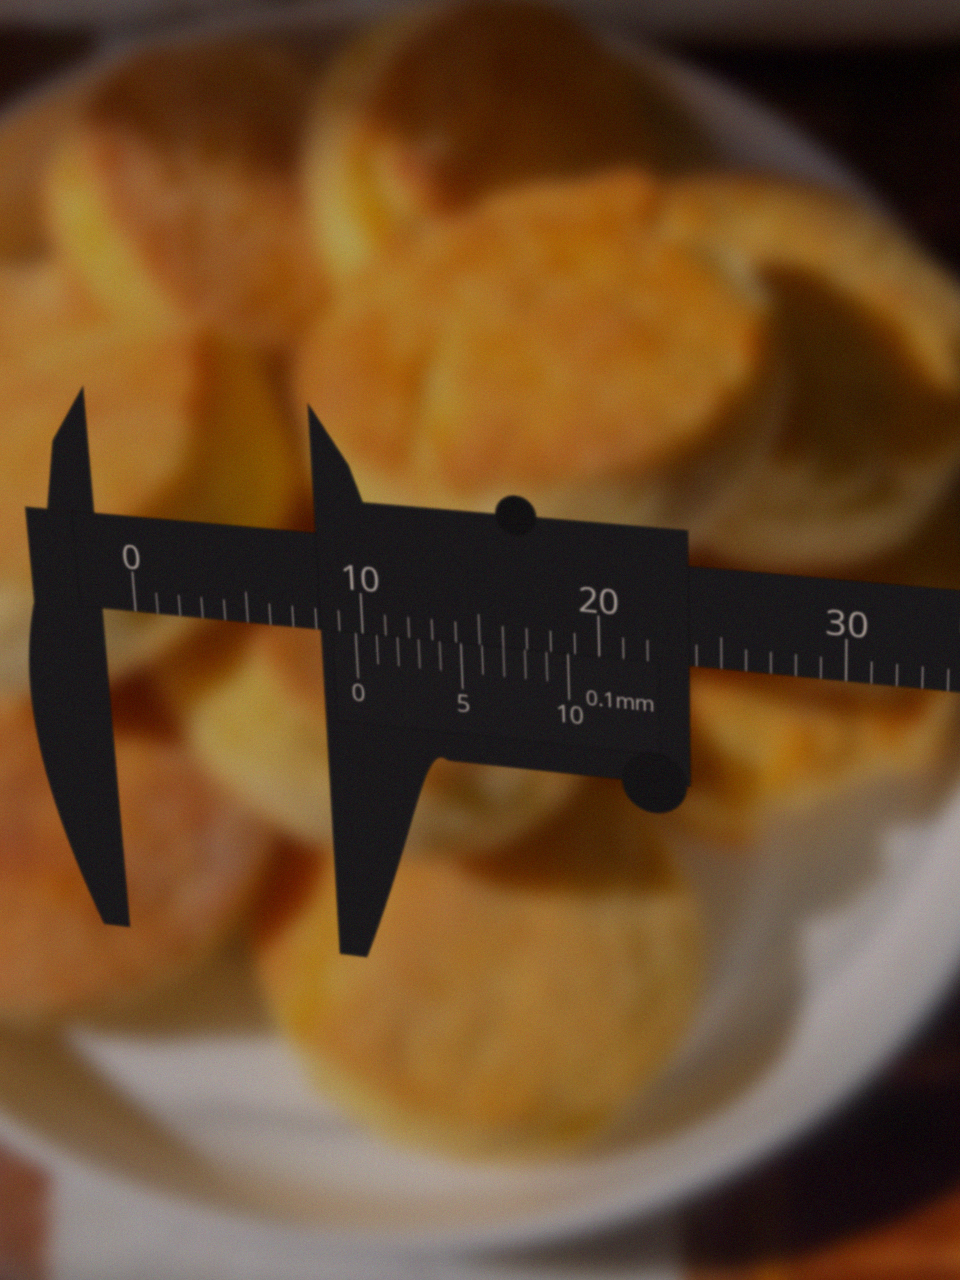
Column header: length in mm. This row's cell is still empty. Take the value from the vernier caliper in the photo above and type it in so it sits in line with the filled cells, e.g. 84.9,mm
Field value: 9.7,mm
